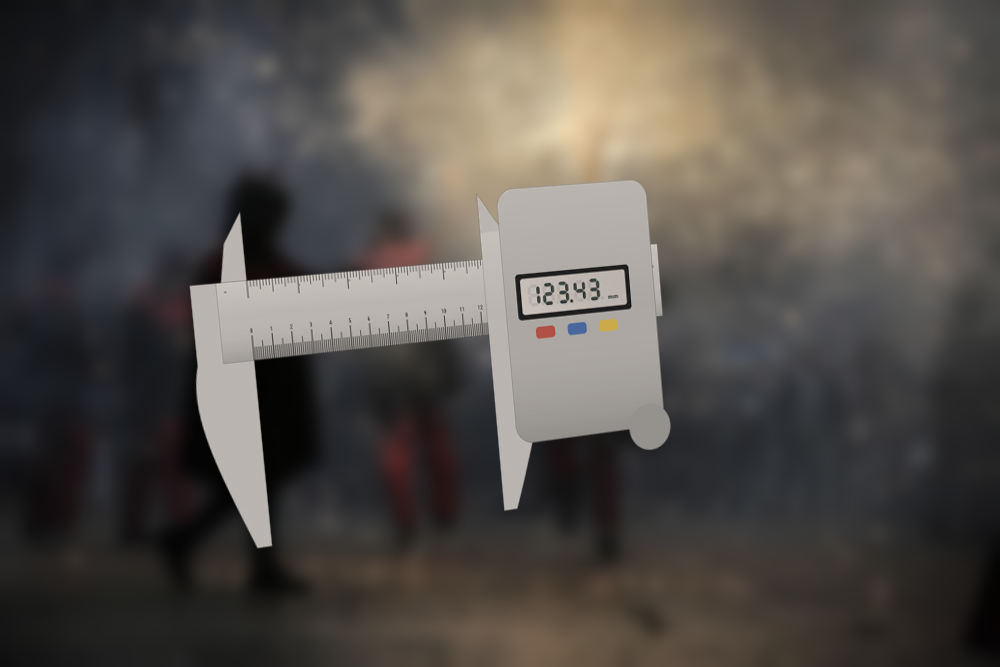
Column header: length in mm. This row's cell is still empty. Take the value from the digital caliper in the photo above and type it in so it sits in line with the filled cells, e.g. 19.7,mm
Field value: 123.43,mm
